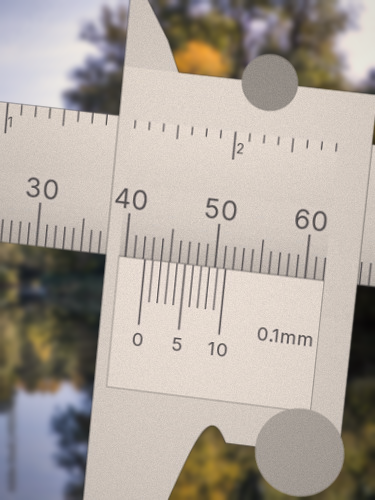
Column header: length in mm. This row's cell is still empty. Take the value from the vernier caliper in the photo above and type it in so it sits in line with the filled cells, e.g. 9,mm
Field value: 42.2,mm
